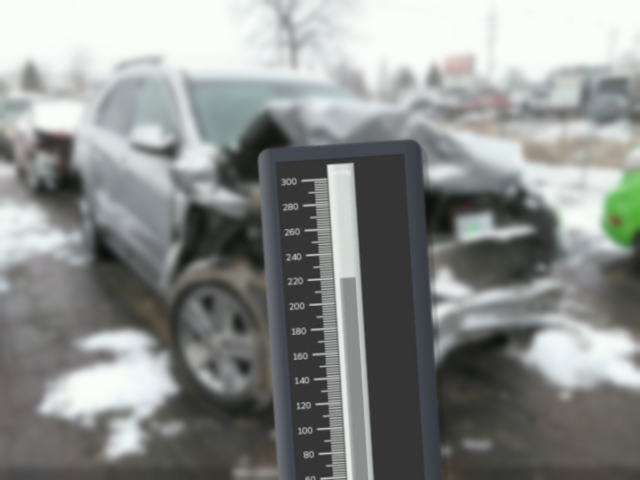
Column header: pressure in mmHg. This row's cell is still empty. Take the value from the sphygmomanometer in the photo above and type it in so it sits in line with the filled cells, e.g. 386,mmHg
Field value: 220,mmHg
